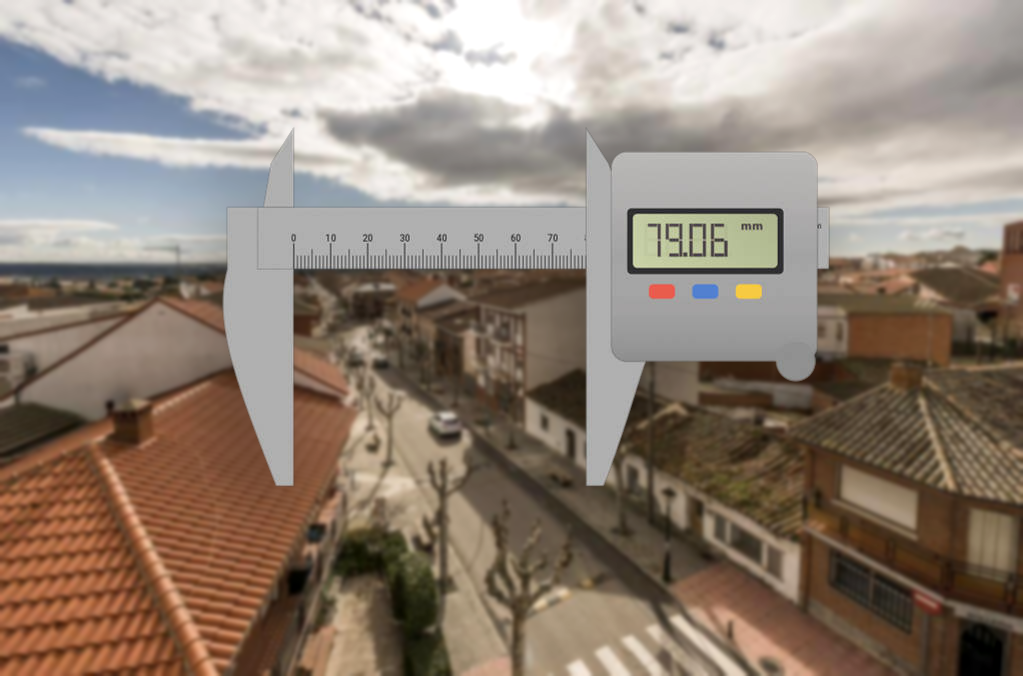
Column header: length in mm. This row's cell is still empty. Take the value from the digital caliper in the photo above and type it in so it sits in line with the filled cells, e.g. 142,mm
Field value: 79.06,mm
